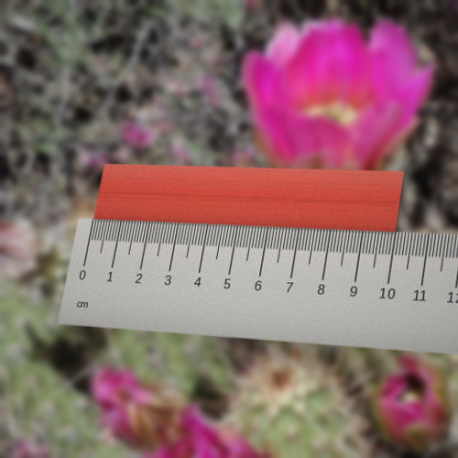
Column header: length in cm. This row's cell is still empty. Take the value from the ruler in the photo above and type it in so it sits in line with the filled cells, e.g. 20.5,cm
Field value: 10,cm
